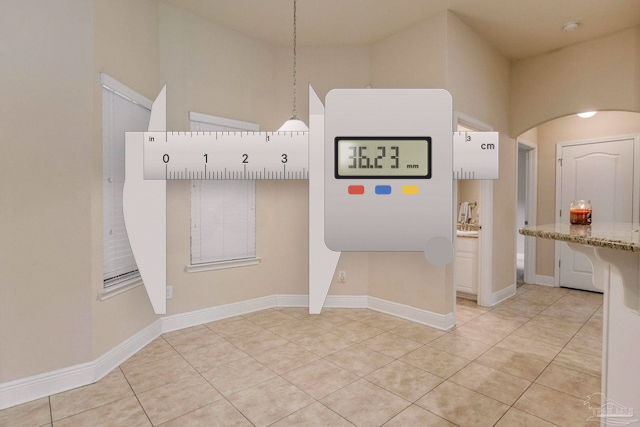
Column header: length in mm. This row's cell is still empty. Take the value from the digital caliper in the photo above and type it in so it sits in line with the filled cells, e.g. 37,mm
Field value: 36.23,mm
